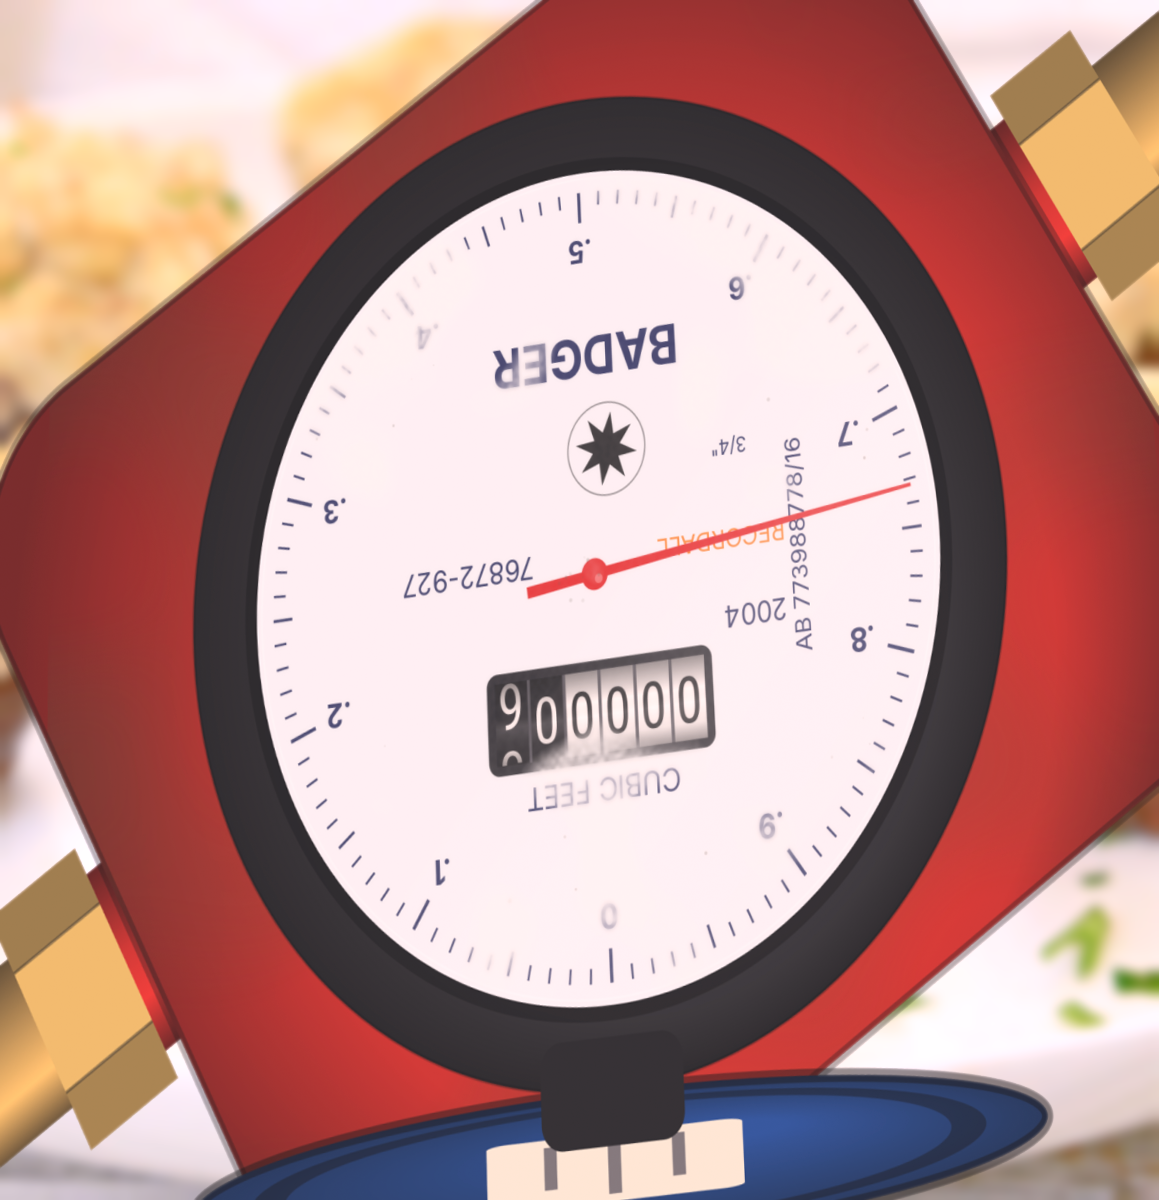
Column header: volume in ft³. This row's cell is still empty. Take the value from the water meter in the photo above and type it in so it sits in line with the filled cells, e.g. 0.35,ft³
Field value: 5.73,ft³
